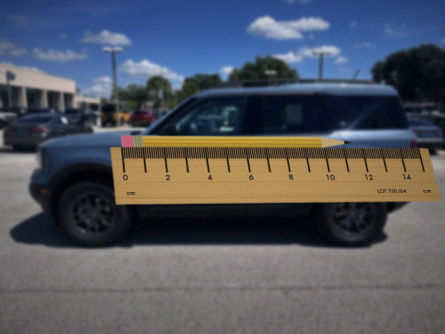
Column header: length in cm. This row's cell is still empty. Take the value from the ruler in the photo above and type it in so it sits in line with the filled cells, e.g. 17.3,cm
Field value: 11.5,cm
